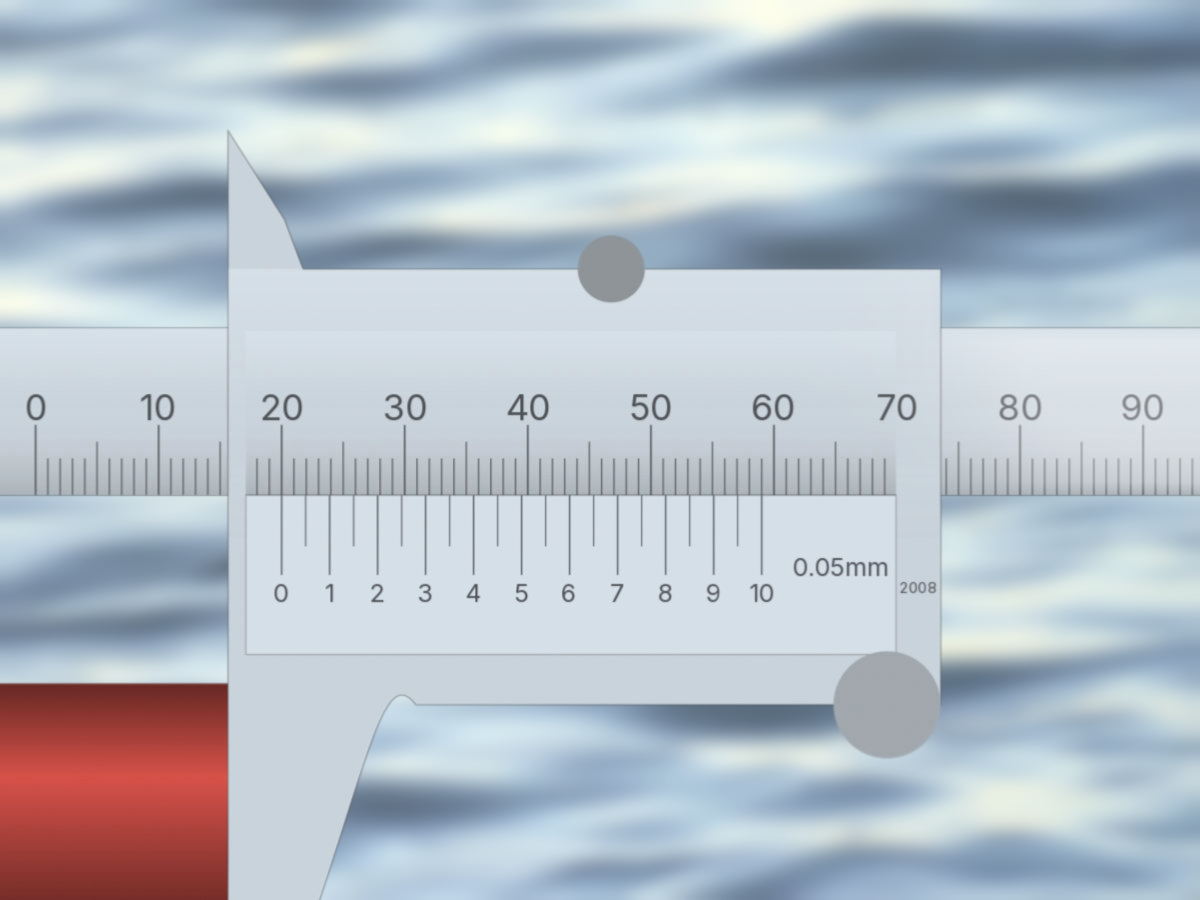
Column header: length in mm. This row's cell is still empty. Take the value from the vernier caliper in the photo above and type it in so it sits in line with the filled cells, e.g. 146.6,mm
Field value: 20.0,mm
